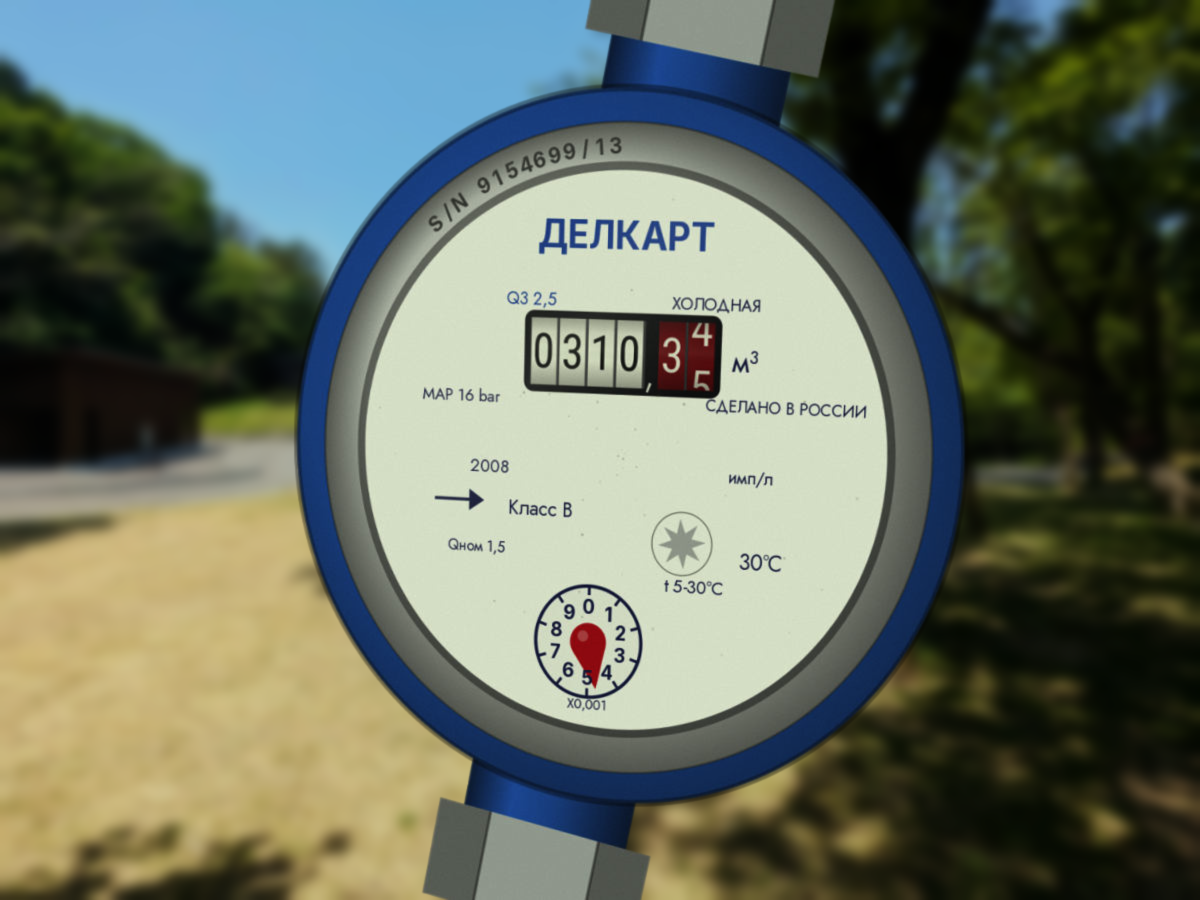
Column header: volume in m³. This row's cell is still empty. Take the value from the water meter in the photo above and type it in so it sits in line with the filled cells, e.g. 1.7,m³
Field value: 310.344,m³
